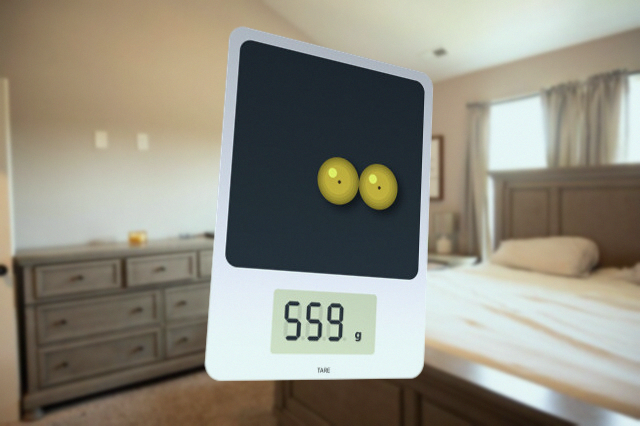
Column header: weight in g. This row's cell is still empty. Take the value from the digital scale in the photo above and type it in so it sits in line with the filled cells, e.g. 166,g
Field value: 559,g
